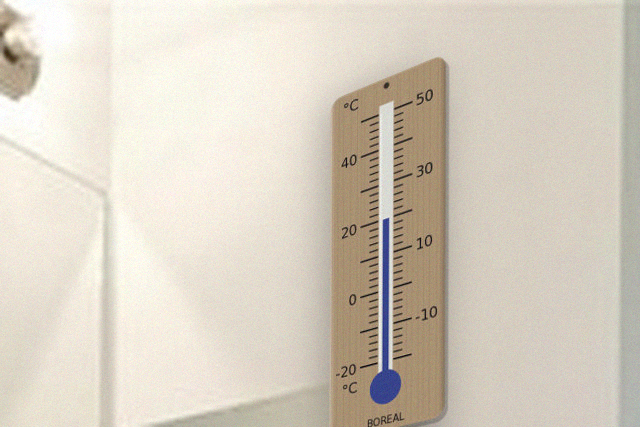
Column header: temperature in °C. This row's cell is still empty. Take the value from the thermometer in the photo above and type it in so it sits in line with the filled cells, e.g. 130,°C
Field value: 20,°C
